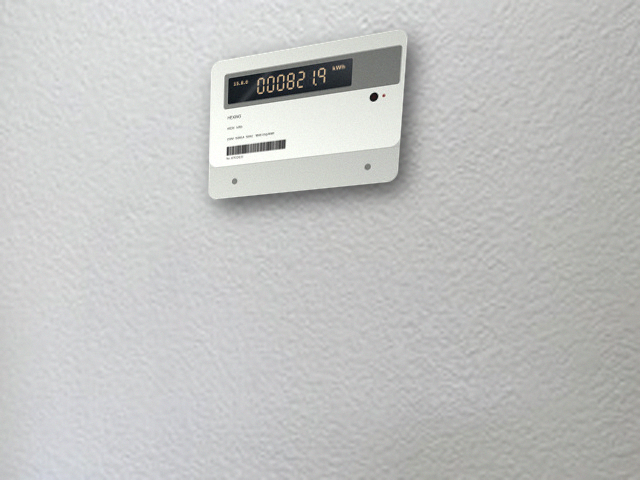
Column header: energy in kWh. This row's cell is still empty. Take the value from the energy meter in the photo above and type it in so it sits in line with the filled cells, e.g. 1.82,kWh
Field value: 821.9,kWh
